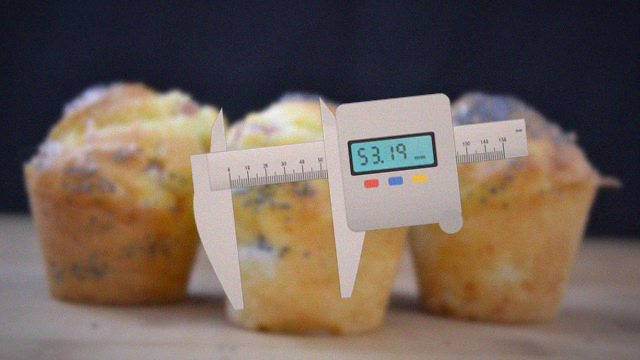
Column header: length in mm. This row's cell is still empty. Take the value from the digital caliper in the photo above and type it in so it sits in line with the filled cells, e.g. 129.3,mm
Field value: 53.19,mm
